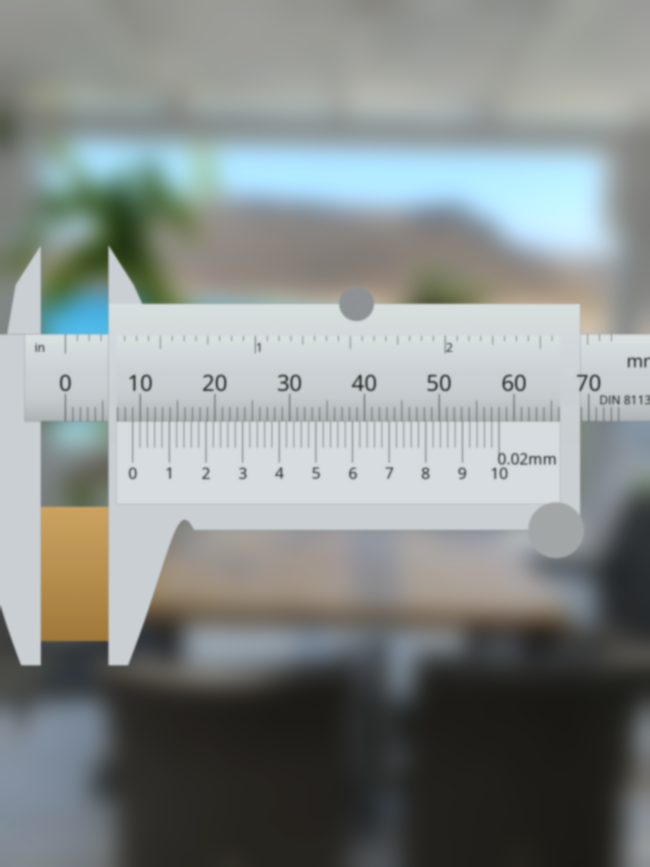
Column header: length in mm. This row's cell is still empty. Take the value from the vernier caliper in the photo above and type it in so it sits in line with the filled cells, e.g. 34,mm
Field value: 9.0,mm
